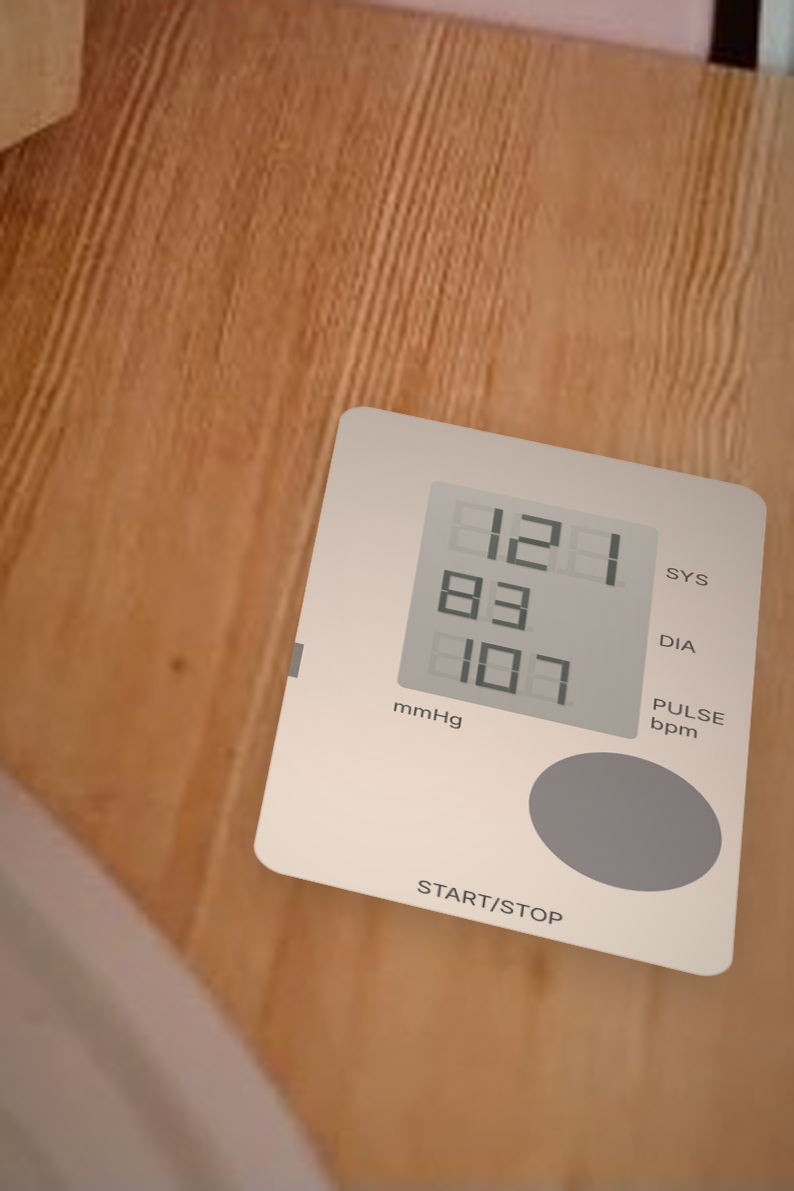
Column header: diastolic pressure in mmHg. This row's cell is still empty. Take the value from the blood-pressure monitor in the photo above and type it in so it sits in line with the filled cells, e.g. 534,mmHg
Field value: 83,mmHg
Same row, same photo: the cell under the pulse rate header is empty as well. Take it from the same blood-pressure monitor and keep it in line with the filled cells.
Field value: 107,bpm
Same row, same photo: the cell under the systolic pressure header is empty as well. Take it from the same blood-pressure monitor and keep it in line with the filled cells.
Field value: 121,mmHg
